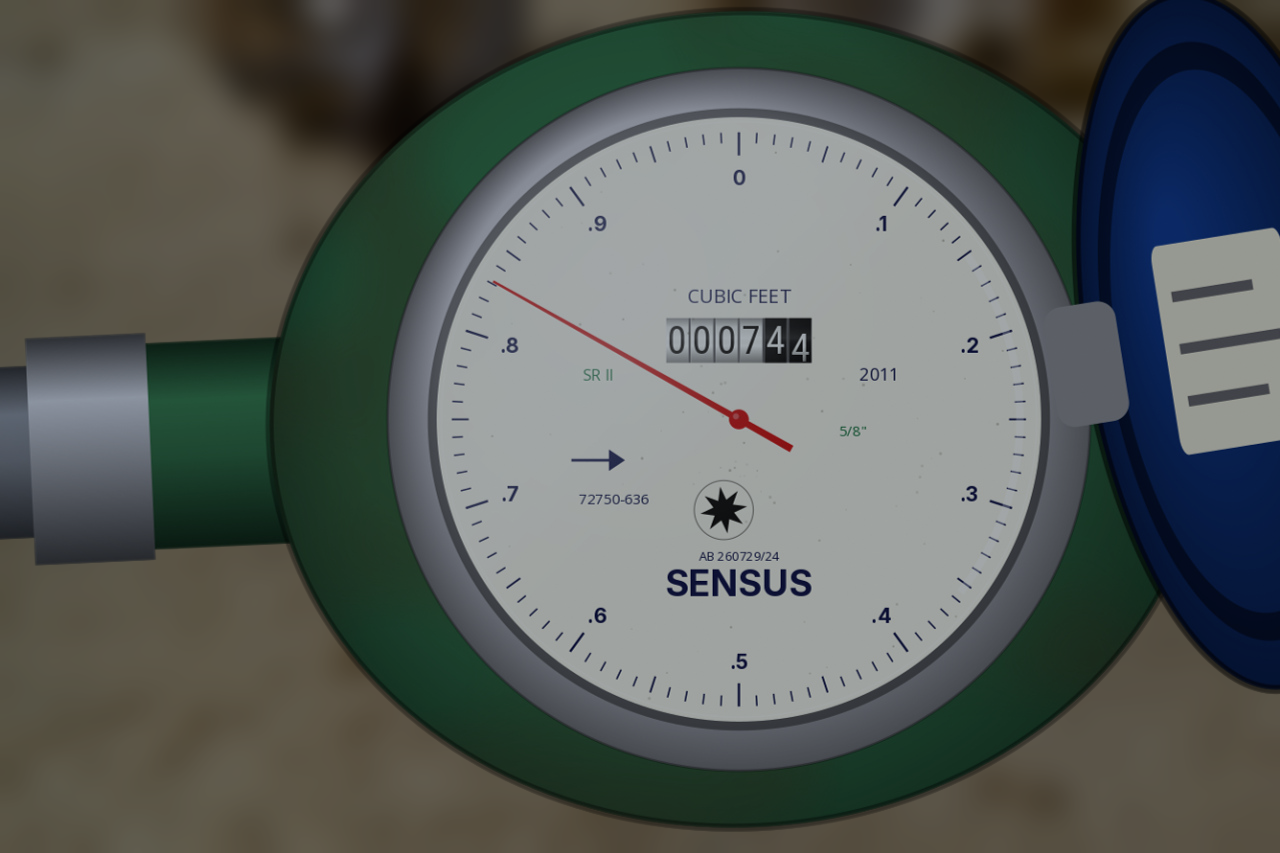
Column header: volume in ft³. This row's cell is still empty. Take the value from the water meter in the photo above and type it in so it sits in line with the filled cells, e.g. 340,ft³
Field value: 743.83,ft³
